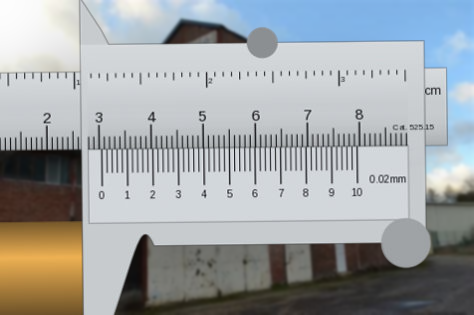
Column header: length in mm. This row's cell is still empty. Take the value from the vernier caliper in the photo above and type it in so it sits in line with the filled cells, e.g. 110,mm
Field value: 30.5,mm
